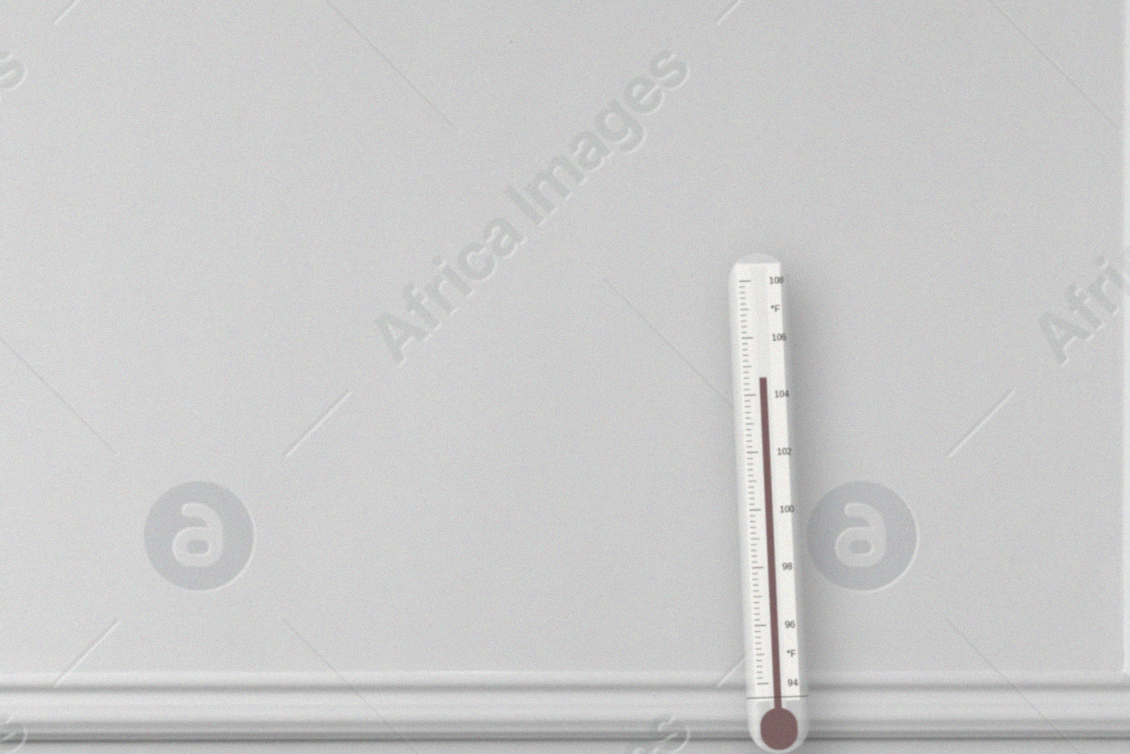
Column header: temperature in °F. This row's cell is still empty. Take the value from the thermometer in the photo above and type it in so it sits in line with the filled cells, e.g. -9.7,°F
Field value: 104.6,°F
